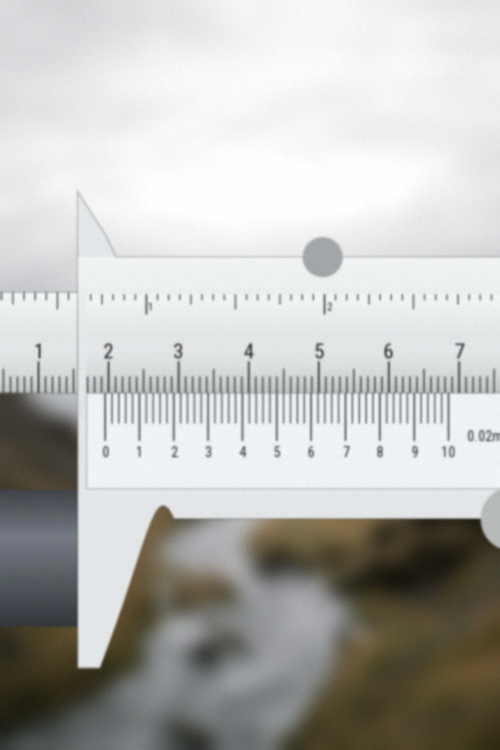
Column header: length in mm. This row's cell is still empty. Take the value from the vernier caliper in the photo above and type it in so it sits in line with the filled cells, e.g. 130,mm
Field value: 19.5,mm
